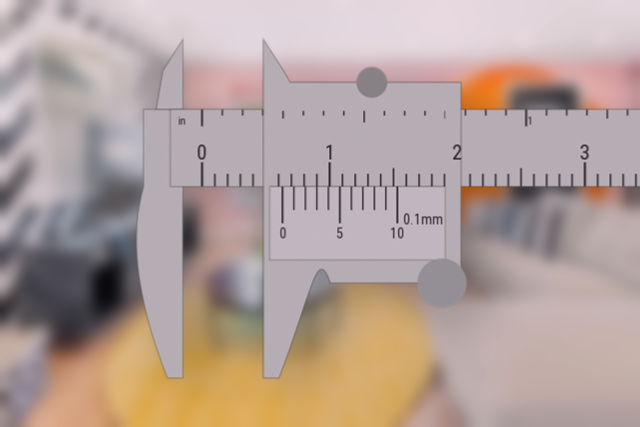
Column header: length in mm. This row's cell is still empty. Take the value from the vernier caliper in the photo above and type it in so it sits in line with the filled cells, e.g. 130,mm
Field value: 6.3,mm
